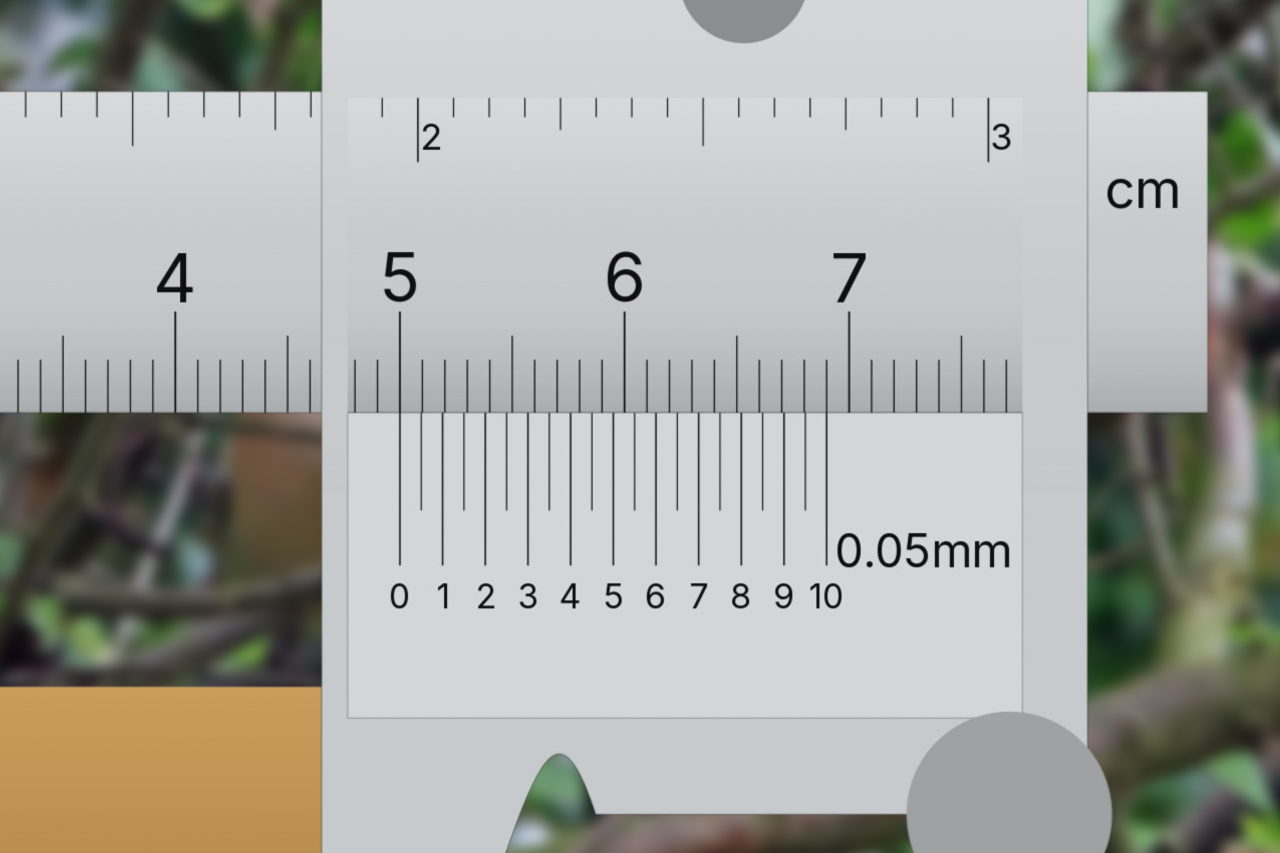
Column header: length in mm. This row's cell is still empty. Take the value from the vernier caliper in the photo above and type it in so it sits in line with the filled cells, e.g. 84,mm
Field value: 50.0,mm
